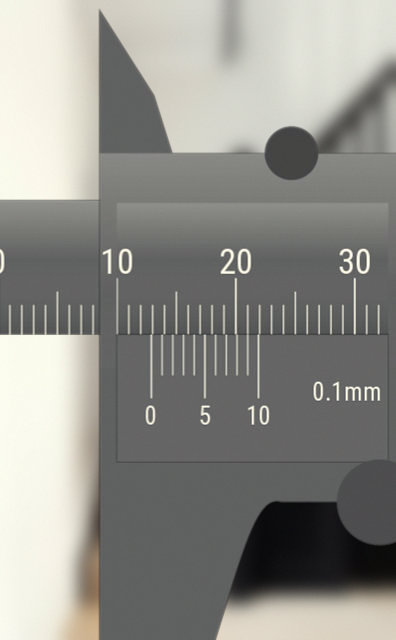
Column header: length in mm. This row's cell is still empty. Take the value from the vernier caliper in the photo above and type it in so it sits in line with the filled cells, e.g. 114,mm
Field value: 12.9,mm
